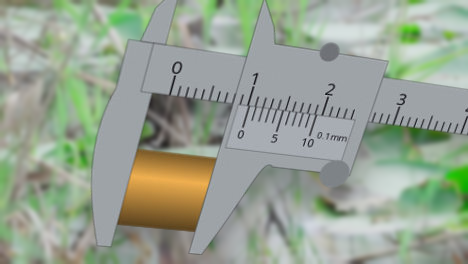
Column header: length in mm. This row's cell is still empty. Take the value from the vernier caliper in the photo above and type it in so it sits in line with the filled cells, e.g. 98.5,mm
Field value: 10.2,mm
